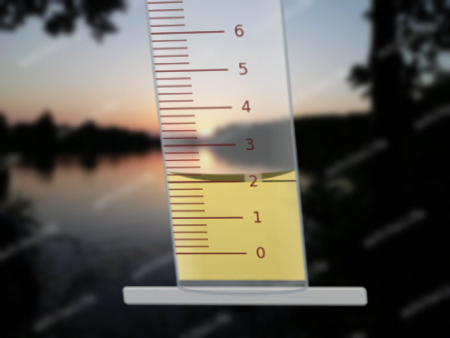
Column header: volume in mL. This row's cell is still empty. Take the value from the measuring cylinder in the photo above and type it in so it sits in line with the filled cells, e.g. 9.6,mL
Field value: 2,mL
